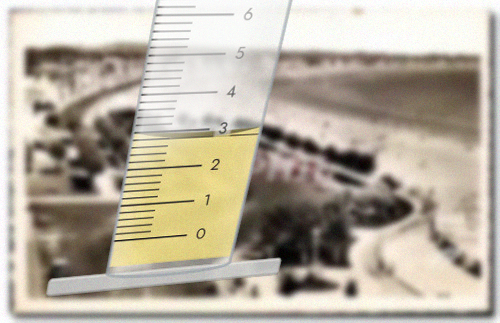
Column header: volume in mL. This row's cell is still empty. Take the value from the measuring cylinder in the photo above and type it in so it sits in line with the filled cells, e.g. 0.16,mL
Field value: 2.8,mL
